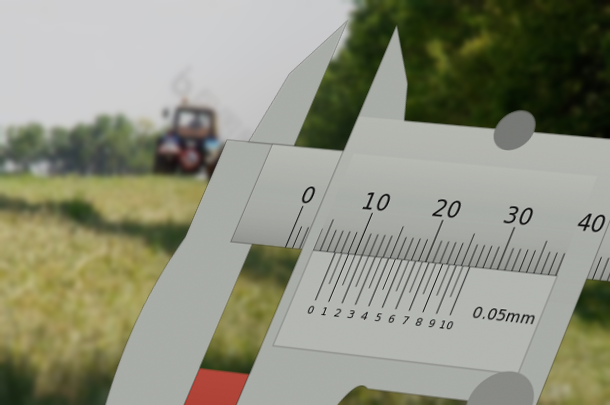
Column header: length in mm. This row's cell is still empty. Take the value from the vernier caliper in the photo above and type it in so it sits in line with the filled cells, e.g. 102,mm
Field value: 7.2,mm
